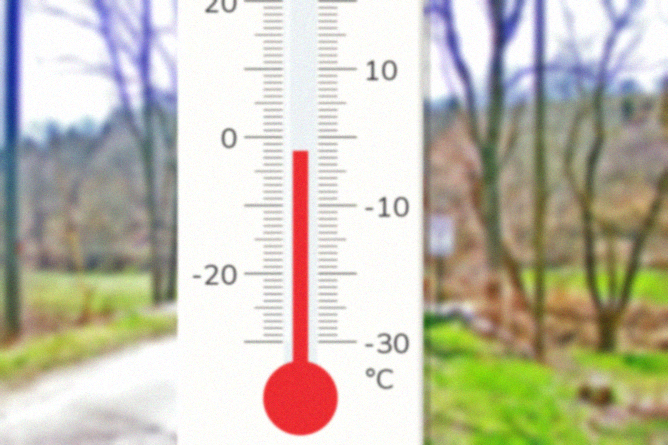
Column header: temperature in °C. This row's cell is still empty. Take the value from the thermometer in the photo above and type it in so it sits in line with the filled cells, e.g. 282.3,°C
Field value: -2,°C
